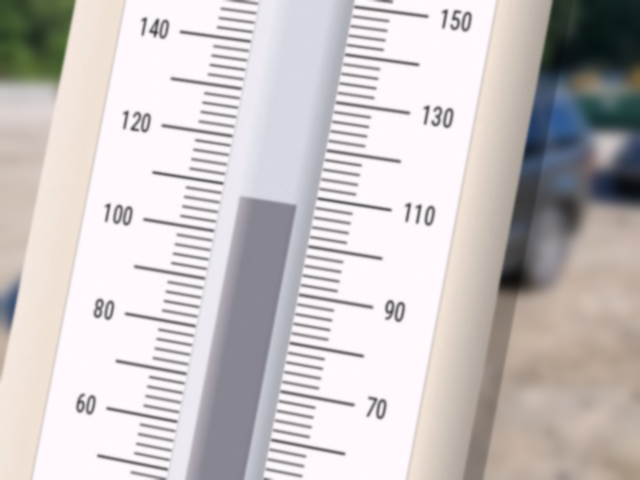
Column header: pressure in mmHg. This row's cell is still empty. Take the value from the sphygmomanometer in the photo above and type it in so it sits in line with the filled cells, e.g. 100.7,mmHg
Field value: 108,mmHg
